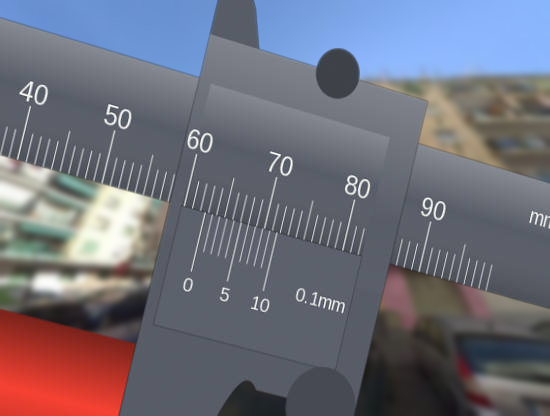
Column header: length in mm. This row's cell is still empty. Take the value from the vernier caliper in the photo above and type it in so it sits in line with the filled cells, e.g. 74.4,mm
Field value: 62.6,mm
